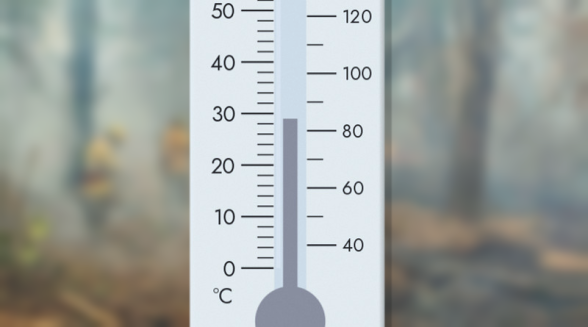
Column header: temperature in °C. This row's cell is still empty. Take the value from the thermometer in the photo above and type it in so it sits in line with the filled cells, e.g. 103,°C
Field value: 29,°C
